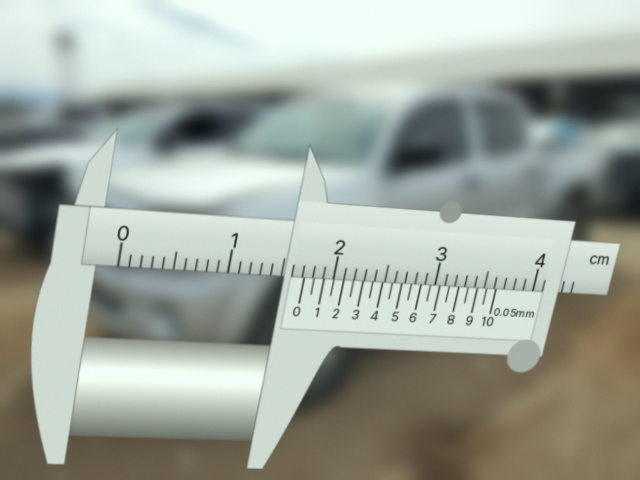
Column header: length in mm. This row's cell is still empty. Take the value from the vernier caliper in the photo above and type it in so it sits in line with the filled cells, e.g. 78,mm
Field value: 17.2,mm
